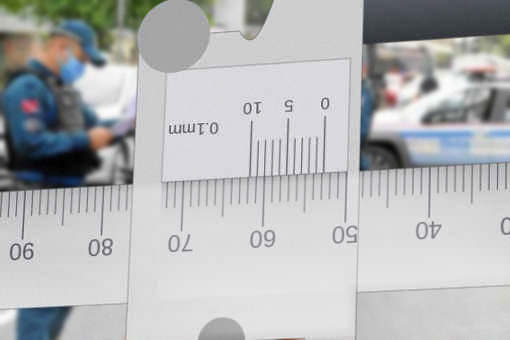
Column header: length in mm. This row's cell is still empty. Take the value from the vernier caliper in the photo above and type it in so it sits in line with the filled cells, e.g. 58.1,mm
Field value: 52.8,mm
